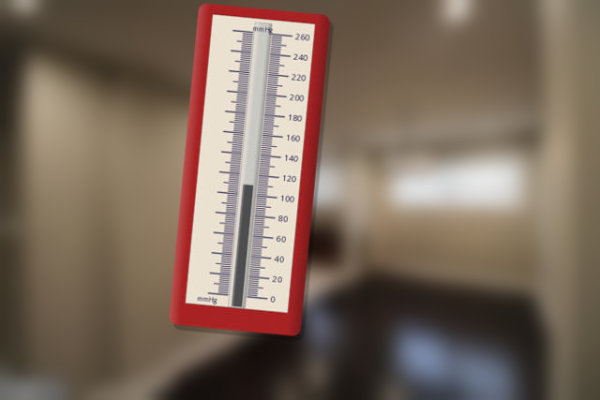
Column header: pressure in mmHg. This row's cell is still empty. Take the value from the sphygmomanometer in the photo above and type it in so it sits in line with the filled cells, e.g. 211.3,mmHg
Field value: 110,mmHg
